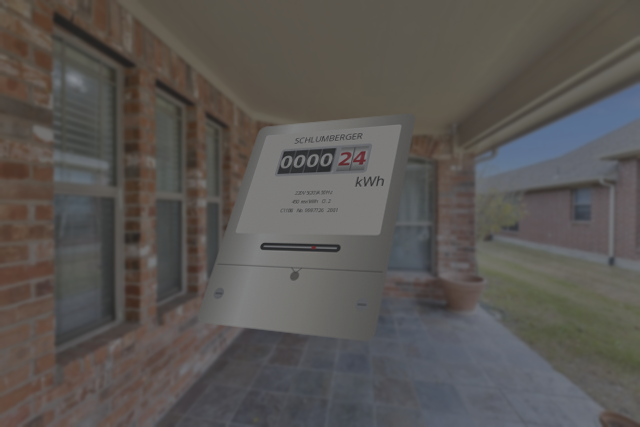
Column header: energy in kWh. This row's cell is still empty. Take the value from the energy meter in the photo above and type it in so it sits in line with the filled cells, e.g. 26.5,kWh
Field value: 0.24,kWh
